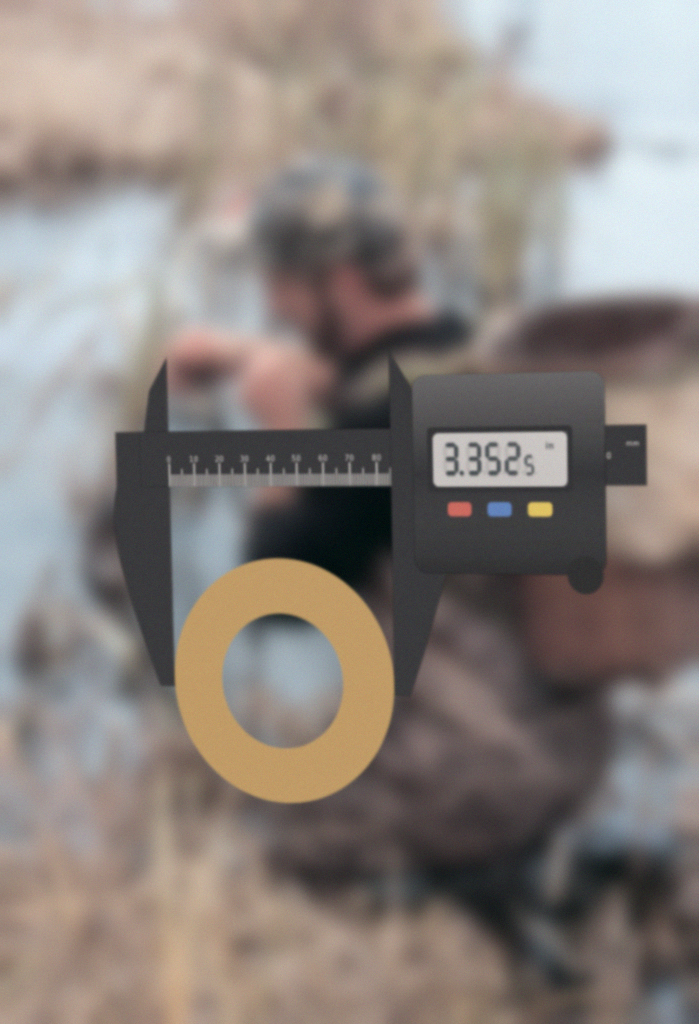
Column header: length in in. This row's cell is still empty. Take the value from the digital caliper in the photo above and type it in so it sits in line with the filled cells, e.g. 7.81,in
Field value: 3.3525,in
